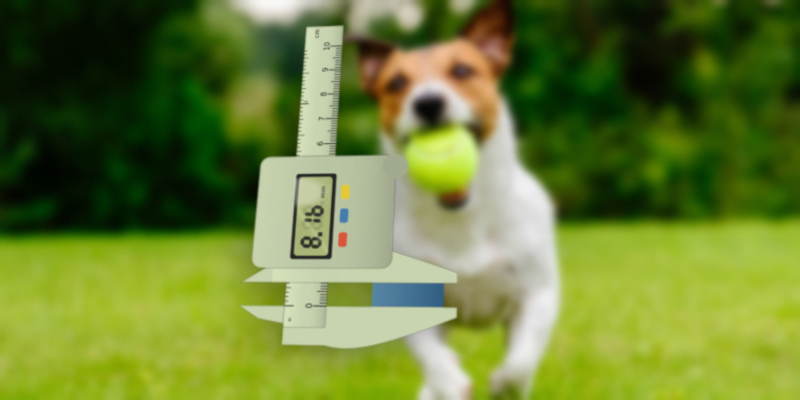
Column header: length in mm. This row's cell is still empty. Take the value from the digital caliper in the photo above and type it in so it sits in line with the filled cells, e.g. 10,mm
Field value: 8.16,mm
